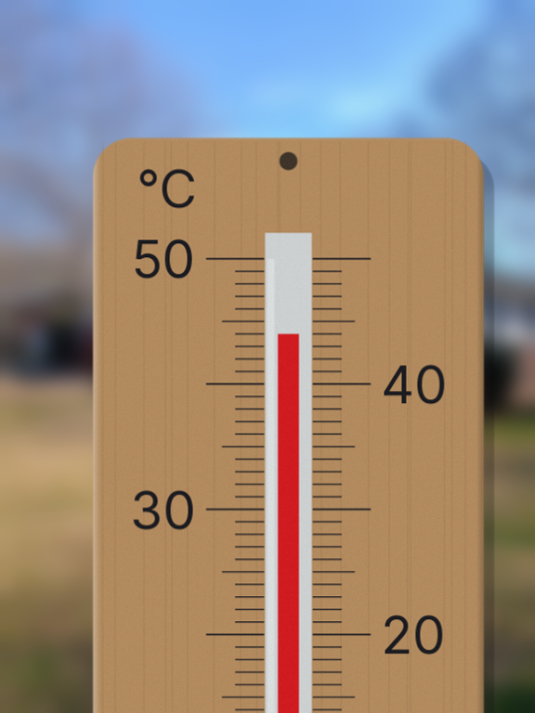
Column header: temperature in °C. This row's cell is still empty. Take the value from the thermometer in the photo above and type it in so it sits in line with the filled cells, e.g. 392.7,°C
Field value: 44,°C
